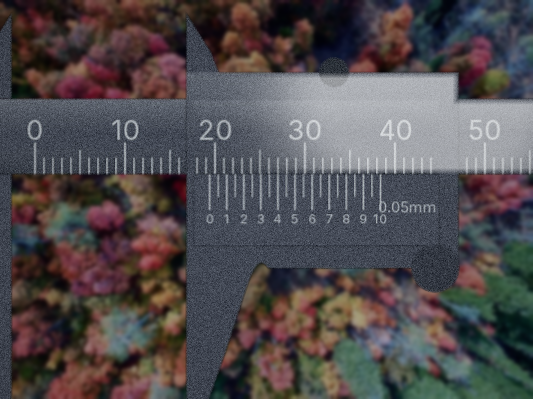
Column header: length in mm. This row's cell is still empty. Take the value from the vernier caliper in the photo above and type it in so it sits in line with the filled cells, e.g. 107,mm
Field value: 19.4,mm
